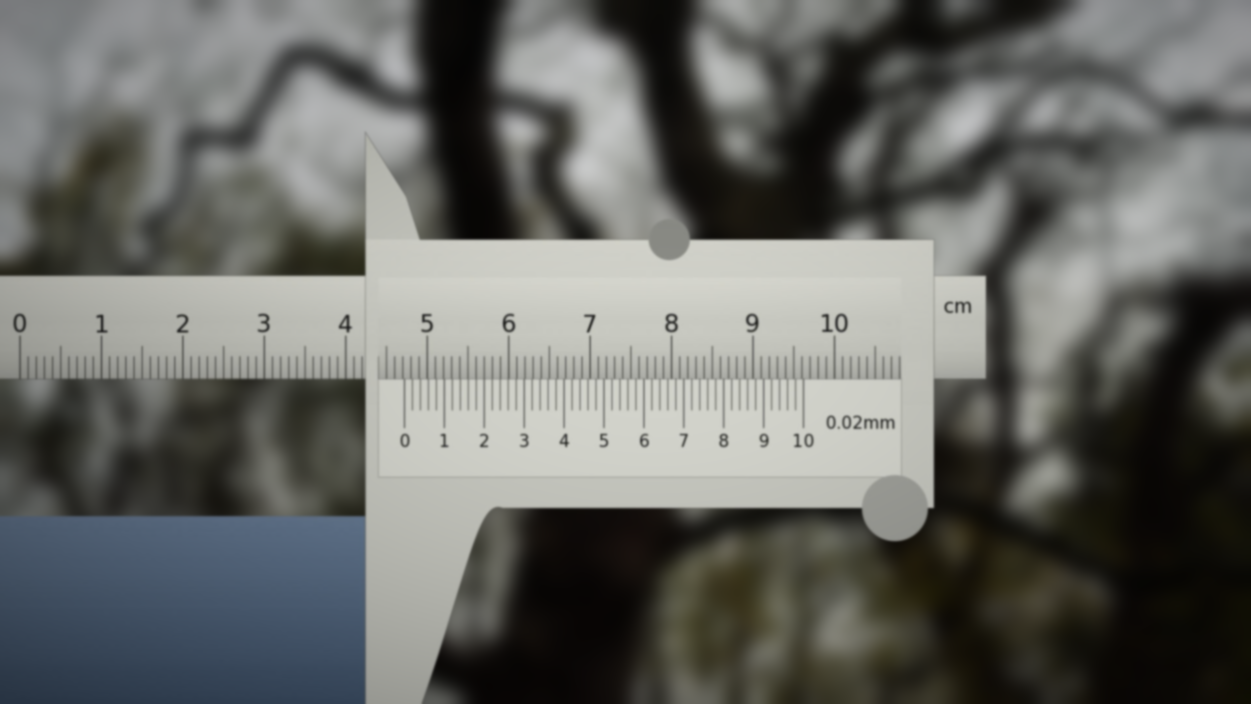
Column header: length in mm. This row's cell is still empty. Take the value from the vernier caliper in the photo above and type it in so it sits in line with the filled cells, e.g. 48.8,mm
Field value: 47.2,mm
